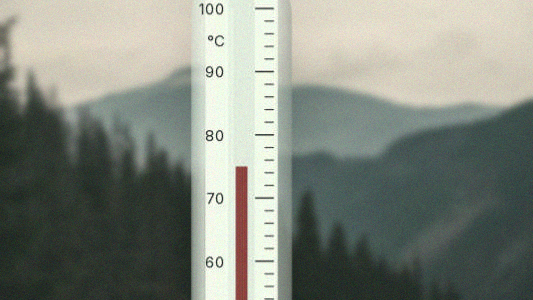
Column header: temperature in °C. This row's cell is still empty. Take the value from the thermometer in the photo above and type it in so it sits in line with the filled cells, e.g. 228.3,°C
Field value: 75,°C
